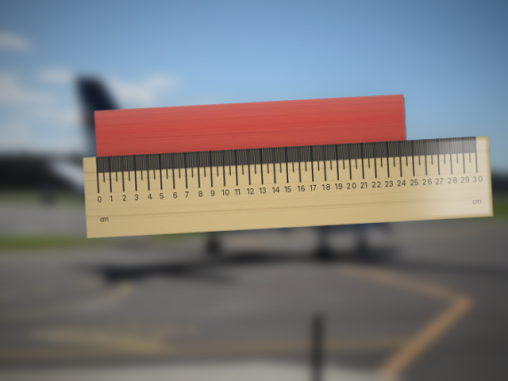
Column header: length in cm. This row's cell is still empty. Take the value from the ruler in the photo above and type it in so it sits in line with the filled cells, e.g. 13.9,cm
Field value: 24.5,cm
